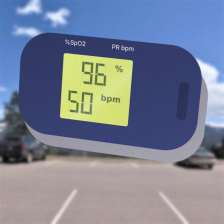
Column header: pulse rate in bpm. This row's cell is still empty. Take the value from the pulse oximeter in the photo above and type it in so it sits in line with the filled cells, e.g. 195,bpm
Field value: 50,bpm
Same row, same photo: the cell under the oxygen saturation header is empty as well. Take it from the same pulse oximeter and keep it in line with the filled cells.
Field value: 96,%
